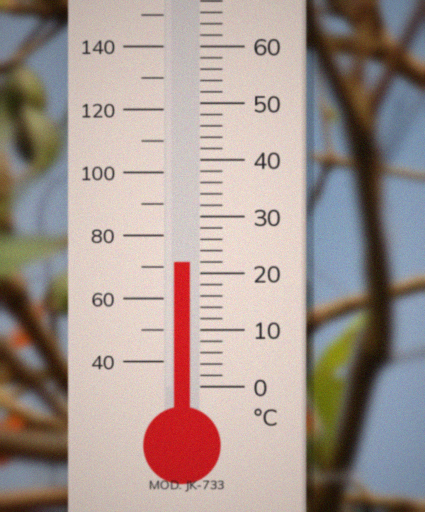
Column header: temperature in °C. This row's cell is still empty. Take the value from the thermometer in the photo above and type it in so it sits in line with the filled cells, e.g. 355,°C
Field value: 22,°C
